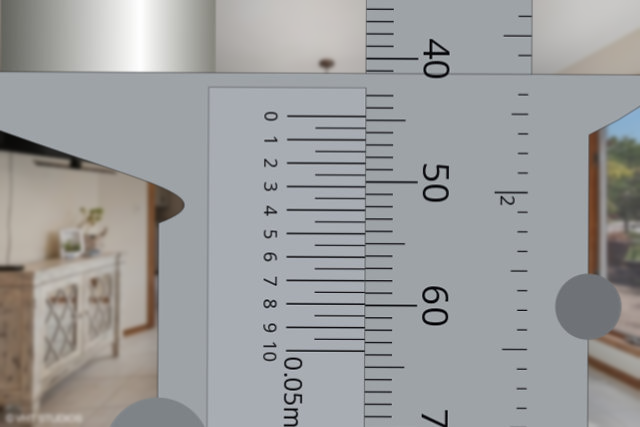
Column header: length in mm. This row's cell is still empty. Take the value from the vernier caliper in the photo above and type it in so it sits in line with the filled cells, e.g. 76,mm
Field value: 44.7,mm
